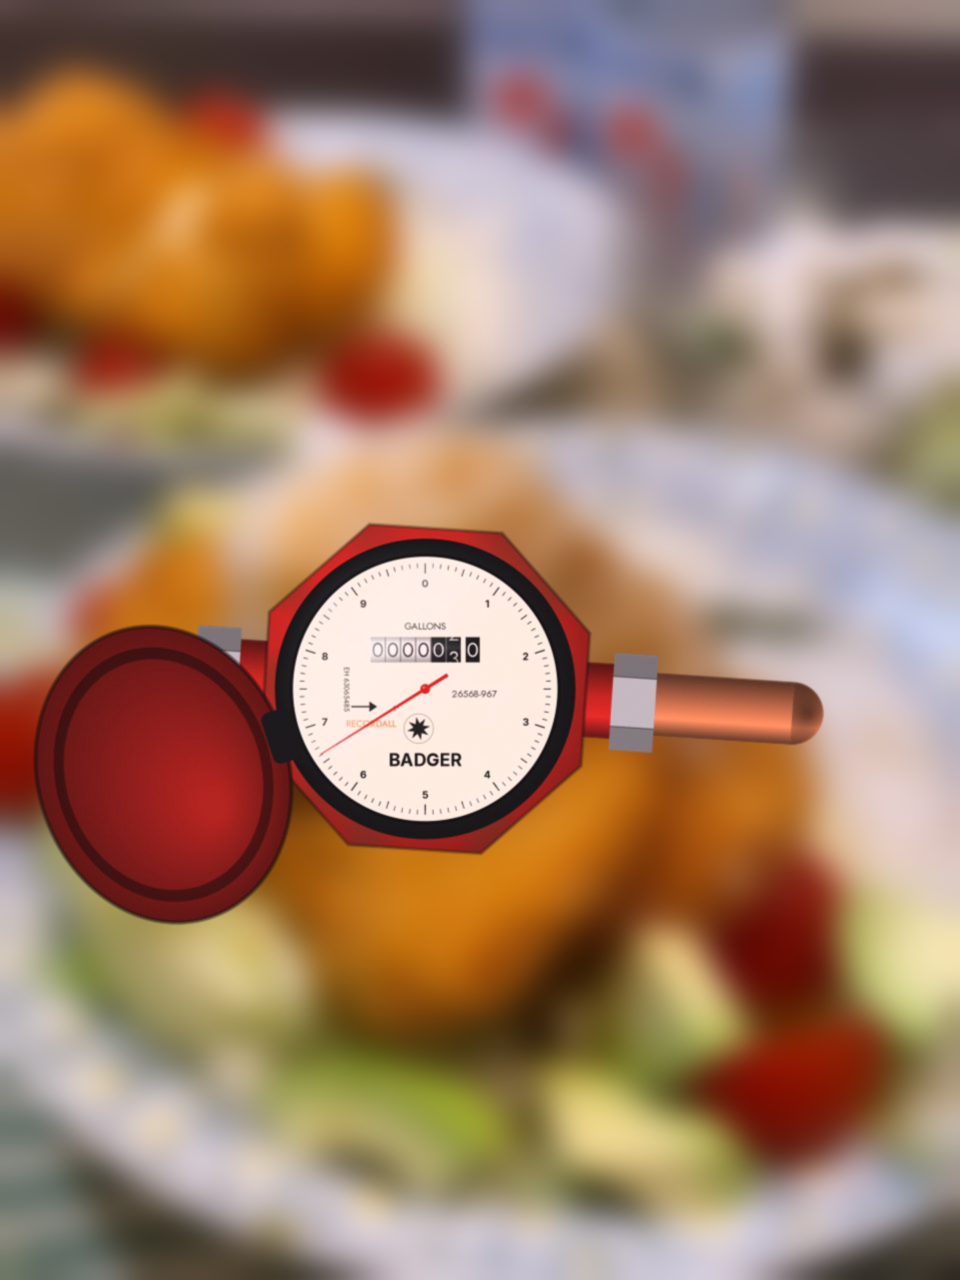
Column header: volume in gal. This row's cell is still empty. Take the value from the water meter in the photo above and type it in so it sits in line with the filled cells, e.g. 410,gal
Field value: 26.6,gal
